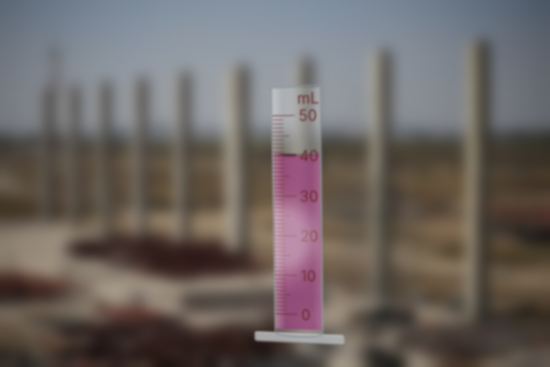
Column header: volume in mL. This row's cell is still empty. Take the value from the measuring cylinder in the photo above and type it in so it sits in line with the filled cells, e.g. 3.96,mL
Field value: 40,mL
